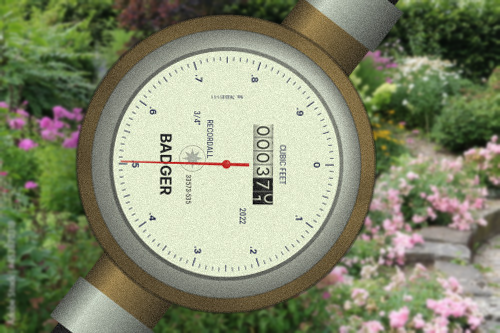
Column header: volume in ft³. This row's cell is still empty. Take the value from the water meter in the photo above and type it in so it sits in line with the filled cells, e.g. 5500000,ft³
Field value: 370.50,ft³
